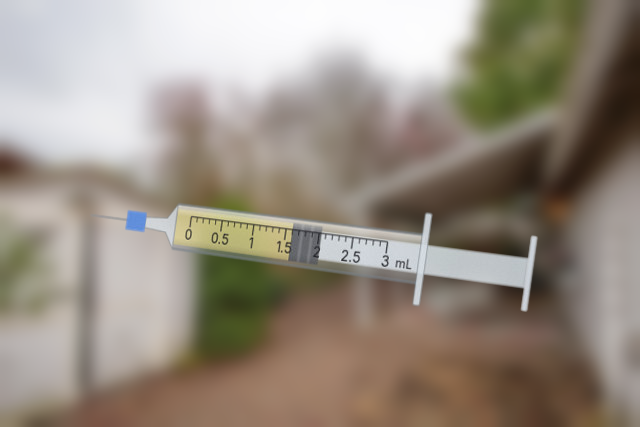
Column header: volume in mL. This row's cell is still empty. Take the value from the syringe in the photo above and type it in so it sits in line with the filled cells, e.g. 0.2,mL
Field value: 1.6,mL
